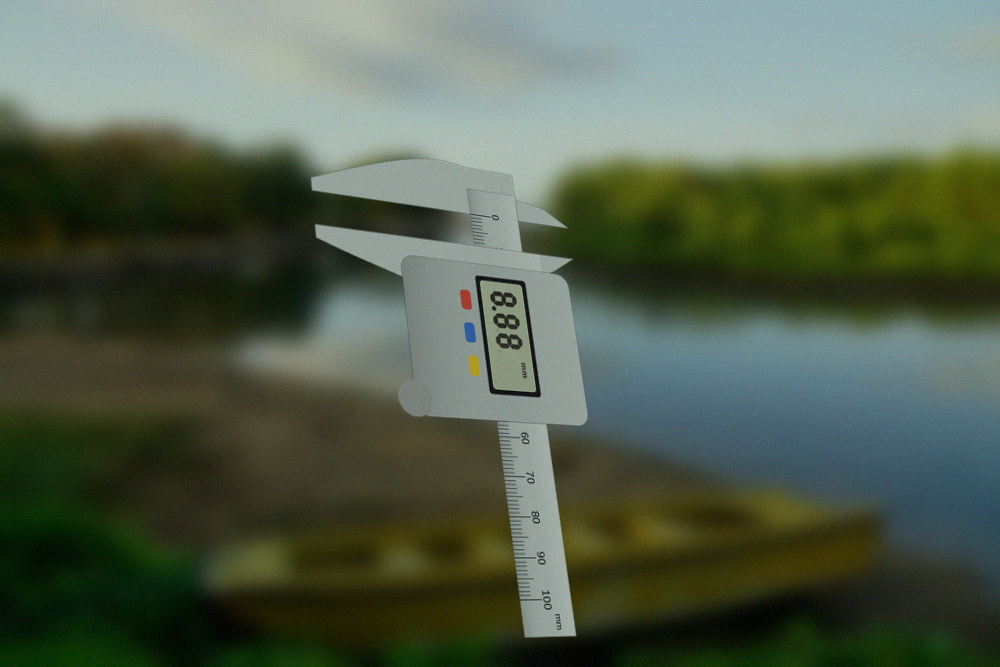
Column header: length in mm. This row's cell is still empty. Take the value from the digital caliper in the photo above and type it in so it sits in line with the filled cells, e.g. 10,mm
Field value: 8.88,mm
